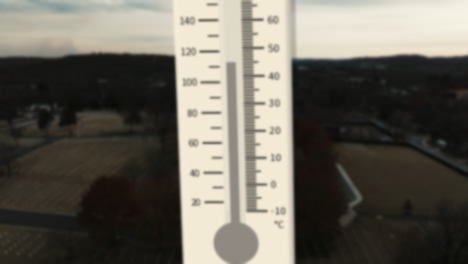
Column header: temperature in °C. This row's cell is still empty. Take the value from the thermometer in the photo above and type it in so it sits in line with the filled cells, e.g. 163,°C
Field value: 45,°C
